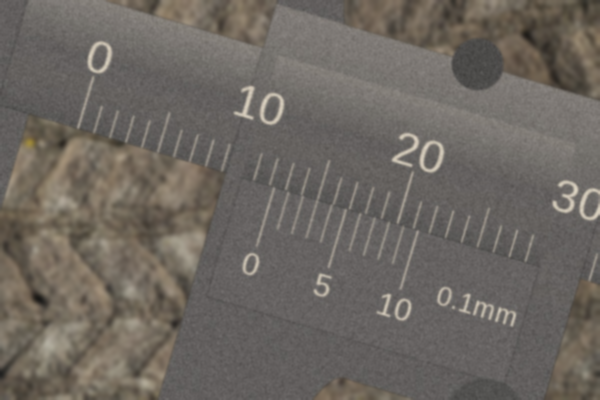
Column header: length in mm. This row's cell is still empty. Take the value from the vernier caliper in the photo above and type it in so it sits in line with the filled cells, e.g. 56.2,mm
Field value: 12.3,mm
